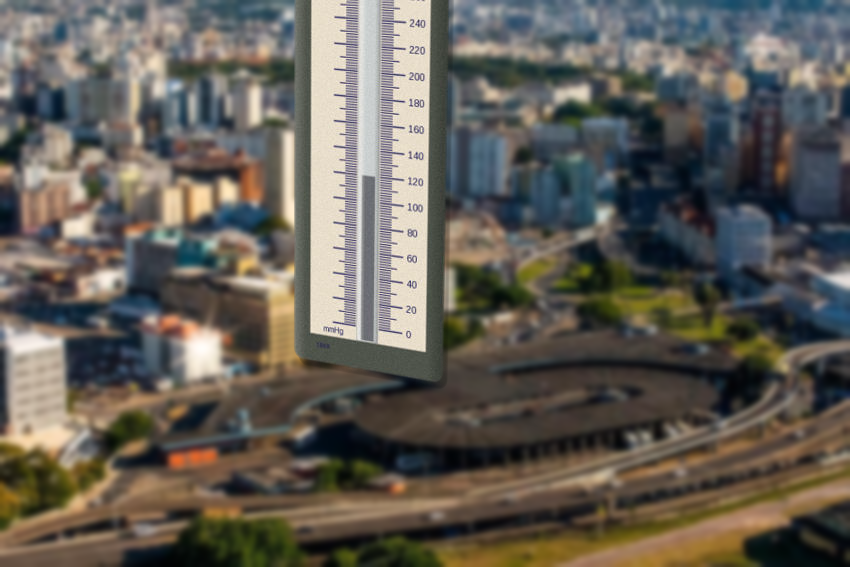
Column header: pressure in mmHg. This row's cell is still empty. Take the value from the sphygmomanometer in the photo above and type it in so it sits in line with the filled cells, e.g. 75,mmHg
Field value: 120,mmHg
